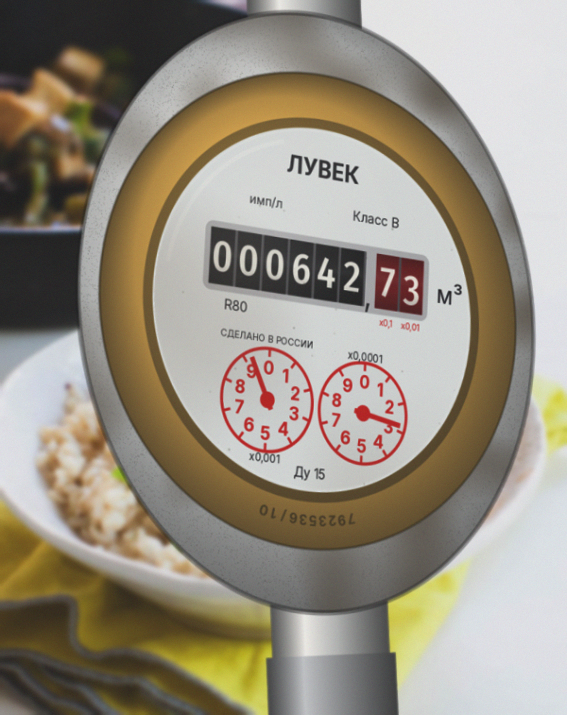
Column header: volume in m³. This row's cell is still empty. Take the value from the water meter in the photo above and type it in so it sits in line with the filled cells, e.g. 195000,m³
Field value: 642.7292,m³
